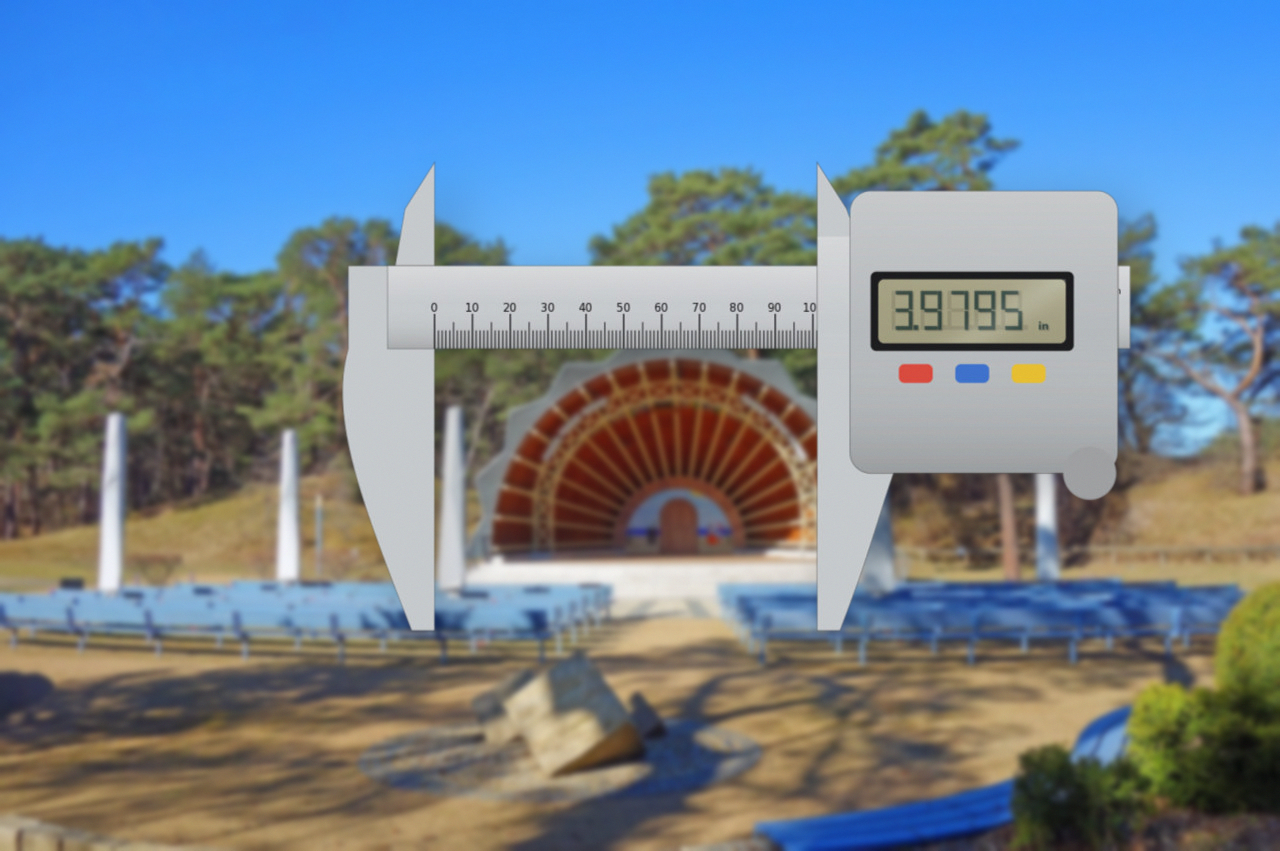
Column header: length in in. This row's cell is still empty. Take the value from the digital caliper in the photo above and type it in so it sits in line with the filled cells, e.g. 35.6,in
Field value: 3.9795,in
